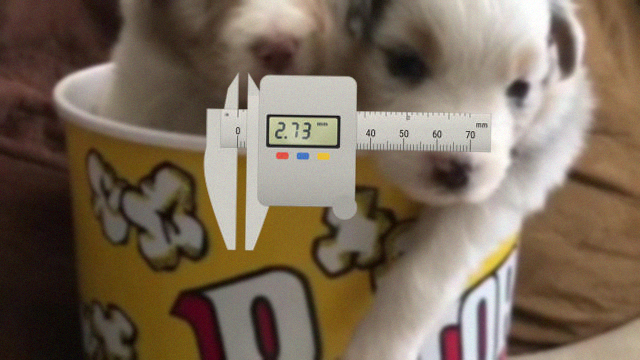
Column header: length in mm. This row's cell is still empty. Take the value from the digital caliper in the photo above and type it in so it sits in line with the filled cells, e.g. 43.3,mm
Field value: 2.73,mm
